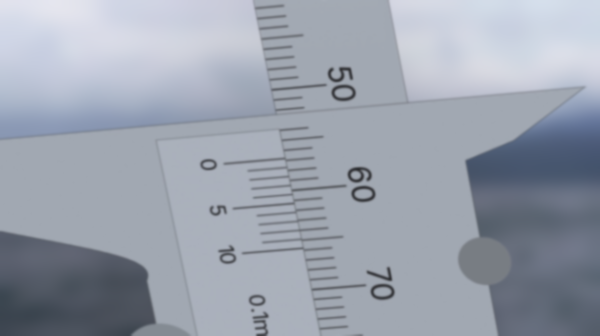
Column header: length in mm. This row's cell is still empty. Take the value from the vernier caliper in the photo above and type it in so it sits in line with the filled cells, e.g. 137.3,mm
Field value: 56.8,mm
